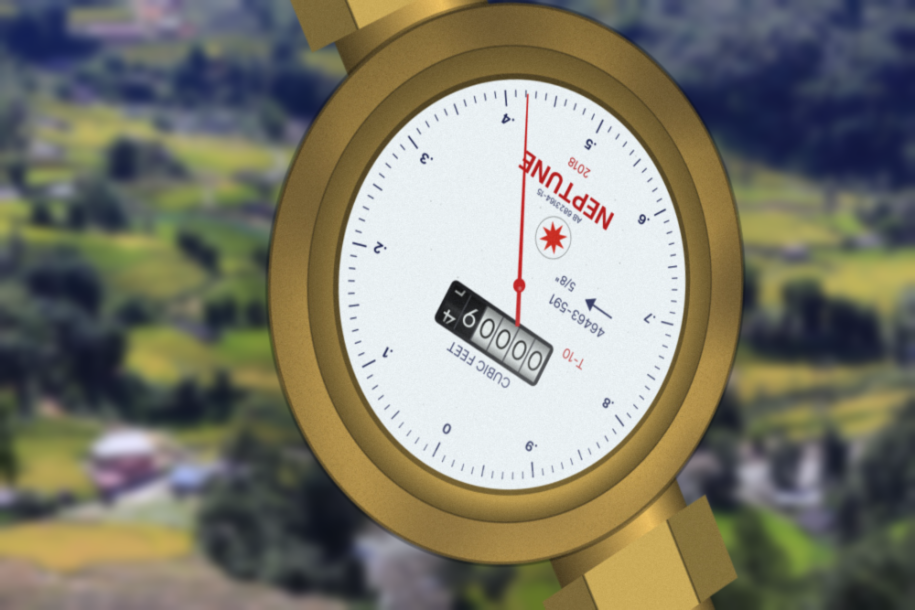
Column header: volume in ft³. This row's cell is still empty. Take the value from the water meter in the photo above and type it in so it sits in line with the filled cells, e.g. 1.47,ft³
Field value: 94.42,ft³
